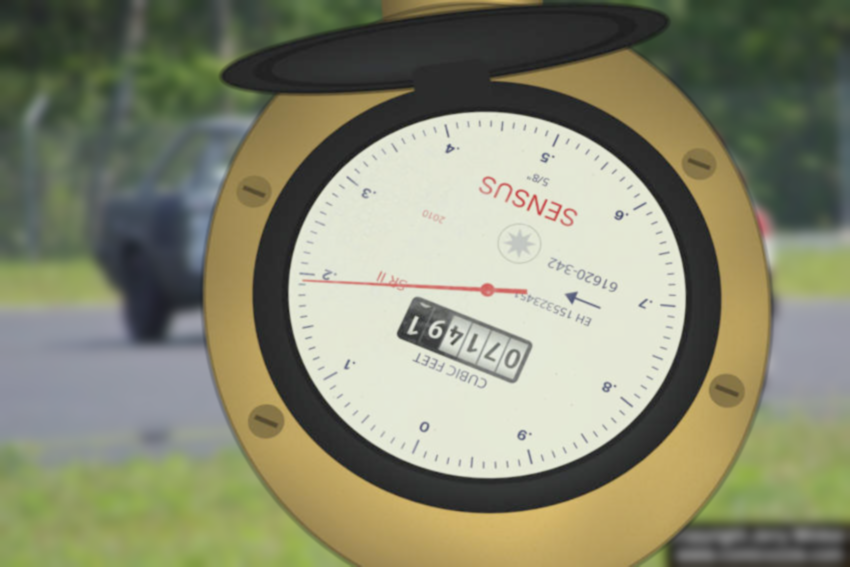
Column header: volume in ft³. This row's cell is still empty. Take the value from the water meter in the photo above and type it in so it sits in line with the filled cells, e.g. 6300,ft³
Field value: 71491.19,ft³
